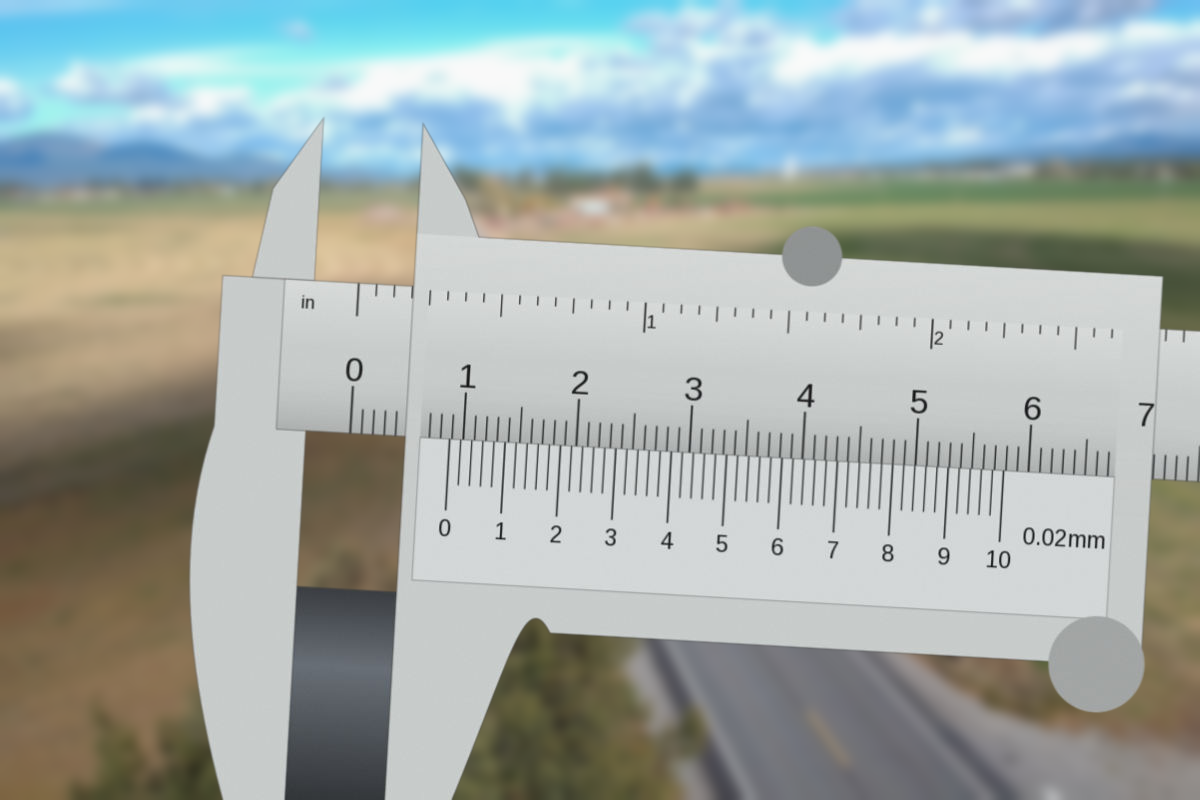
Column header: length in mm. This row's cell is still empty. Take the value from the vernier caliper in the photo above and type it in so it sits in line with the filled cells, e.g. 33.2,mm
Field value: 8.8,mm
